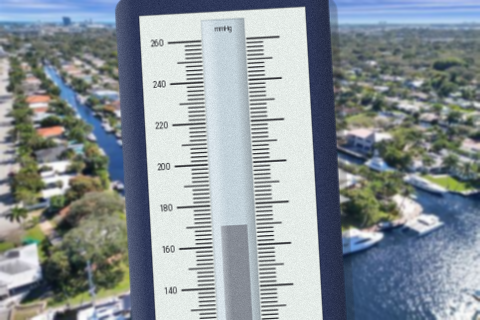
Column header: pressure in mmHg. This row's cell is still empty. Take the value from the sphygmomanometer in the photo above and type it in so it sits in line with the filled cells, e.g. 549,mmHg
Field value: 170,mmHg
